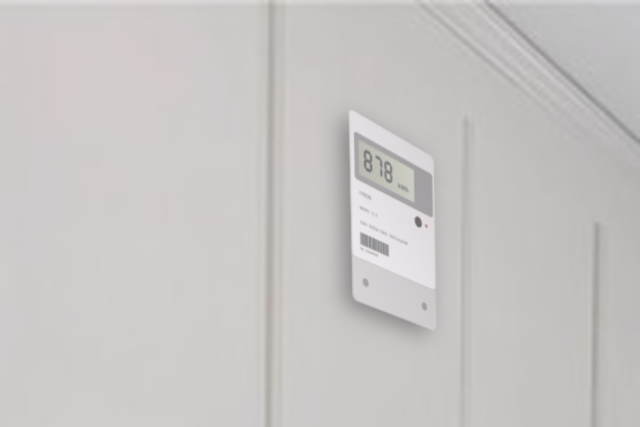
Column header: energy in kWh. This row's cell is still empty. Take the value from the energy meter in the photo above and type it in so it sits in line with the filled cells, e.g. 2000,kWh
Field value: 878,kWh
